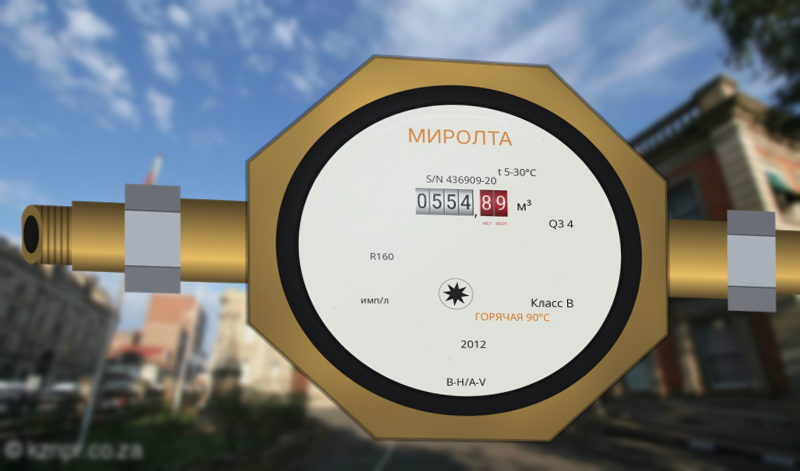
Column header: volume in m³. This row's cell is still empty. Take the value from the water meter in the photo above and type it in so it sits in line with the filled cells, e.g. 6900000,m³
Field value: 554.89,m³
